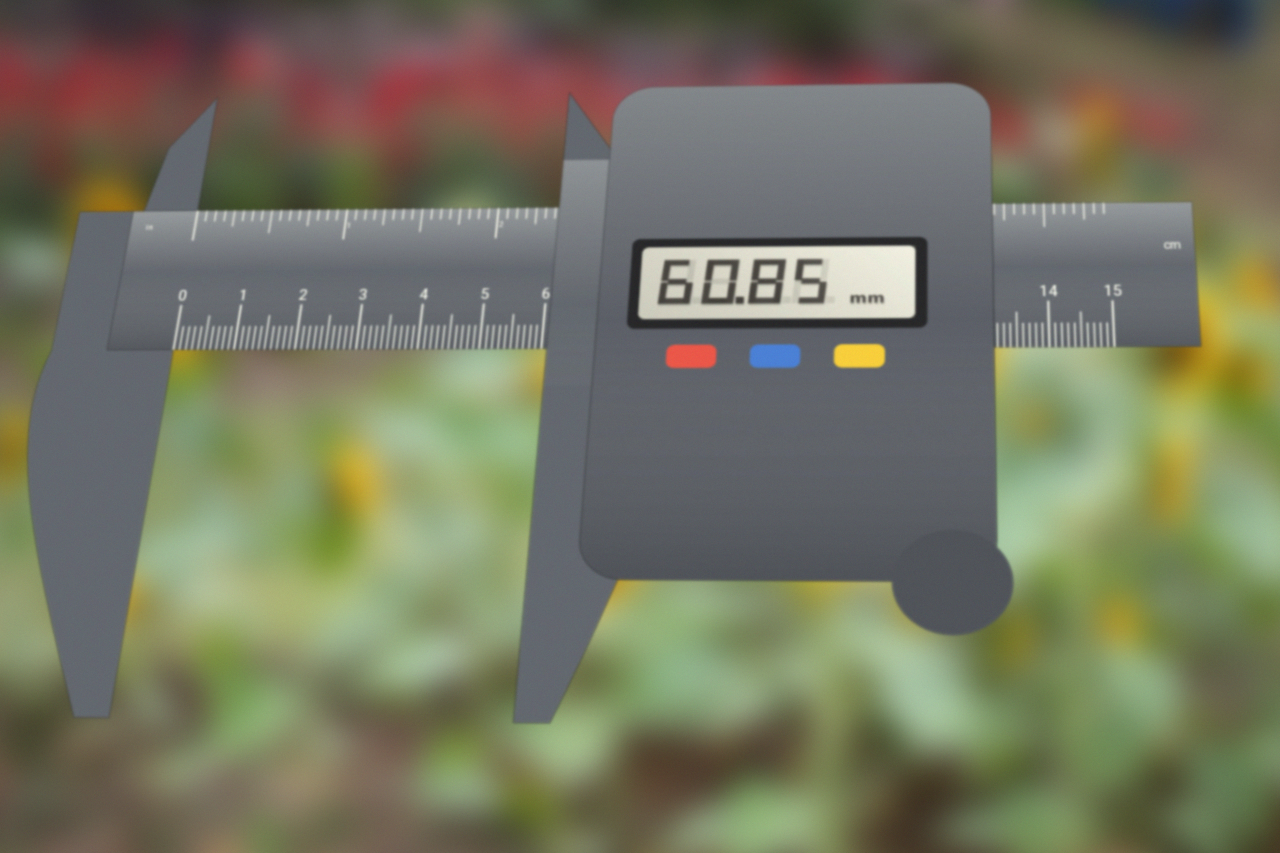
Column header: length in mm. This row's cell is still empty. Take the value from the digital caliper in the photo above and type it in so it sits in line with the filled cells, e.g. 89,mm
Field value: 60.85,mm
